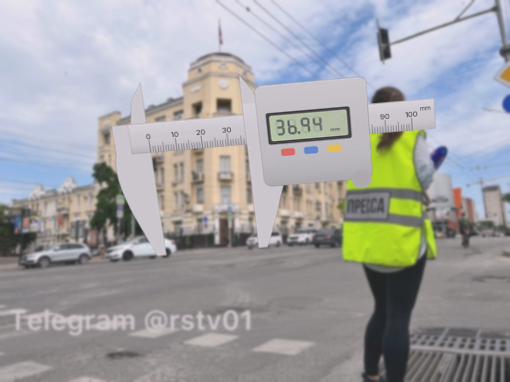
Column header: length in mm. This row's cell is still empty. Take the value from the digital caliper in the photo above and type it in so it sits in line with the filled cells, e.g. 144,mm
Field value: 36.94,mm
